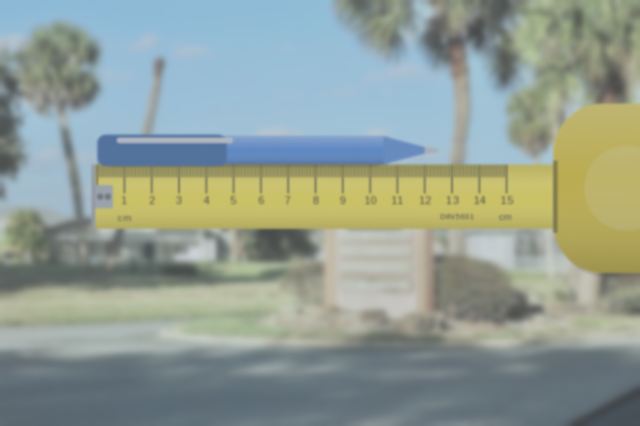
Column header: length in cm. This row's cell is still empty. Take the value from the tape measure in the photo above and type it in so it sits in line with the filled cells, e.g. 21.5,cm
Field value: 12.5,cm
